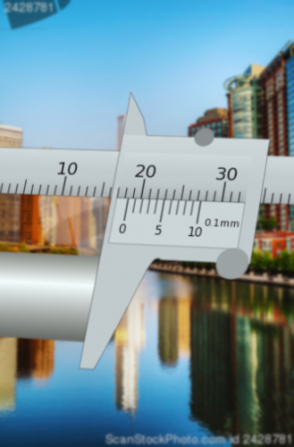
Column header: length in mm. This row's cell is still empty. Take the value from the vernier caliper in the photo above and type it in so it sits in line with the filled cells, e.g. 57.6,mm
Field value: 18.4,mm
